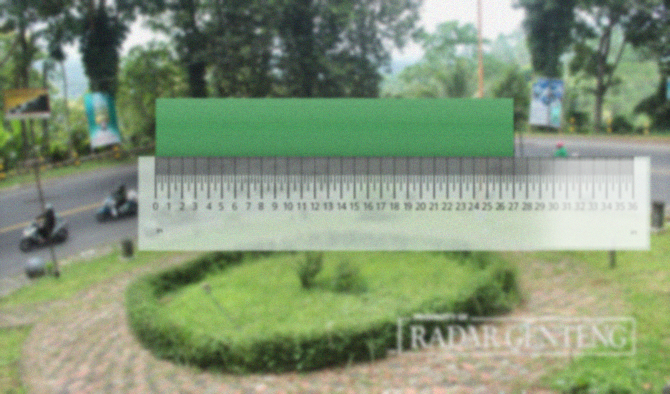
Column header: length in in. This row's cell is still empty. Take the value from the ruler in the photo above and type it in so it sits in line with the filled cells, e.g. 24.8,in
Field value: 27,in
